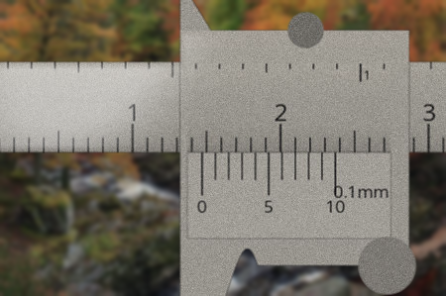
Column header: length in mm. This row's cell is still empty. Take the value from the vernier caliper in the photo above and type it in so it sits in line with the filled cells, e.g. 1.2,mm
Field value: 14.7,mm
